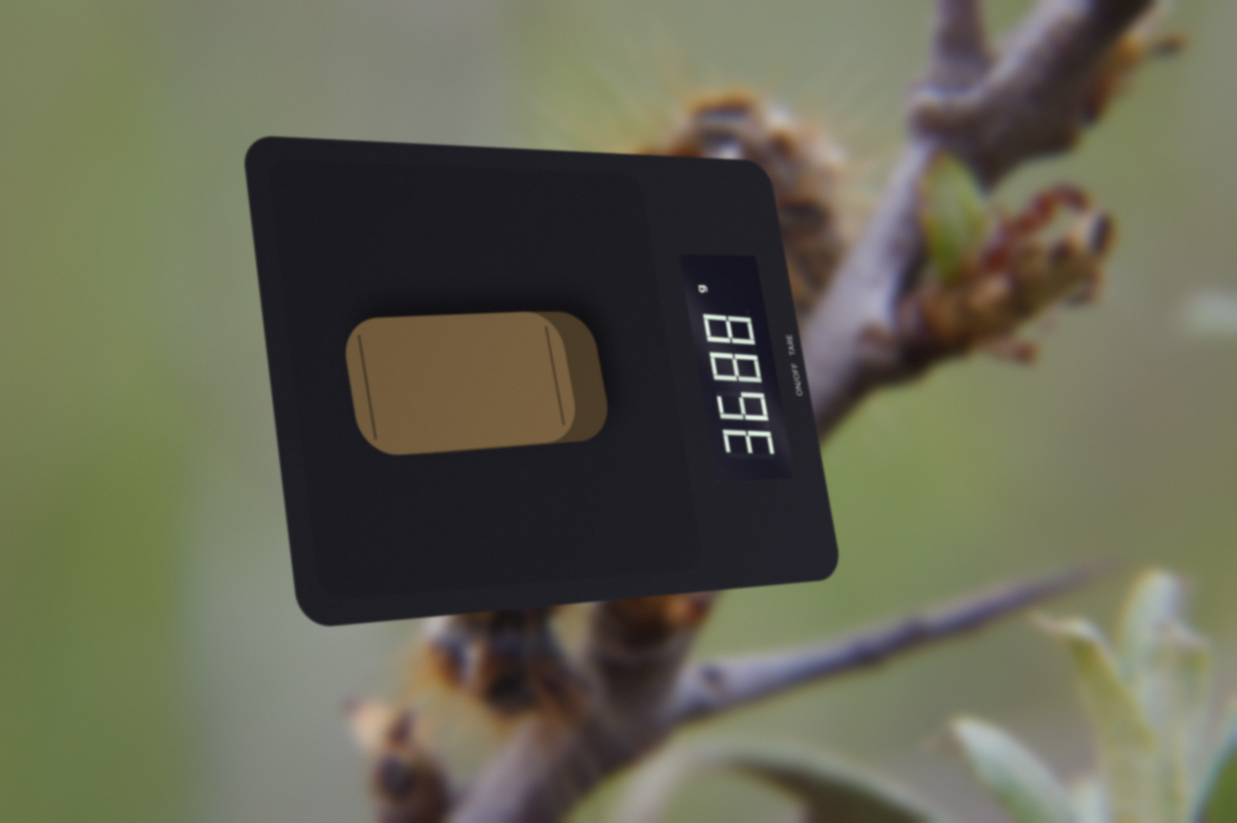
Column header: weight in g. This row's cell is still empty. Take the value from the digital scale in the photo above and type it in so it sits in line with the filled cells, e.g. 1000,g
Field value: 3688,g
